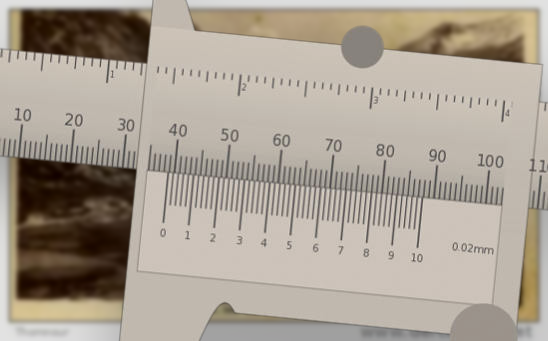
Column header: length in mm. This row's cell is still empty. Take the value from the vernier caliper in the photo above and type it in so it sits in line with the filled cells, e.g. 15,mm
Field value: 38.8,mm
